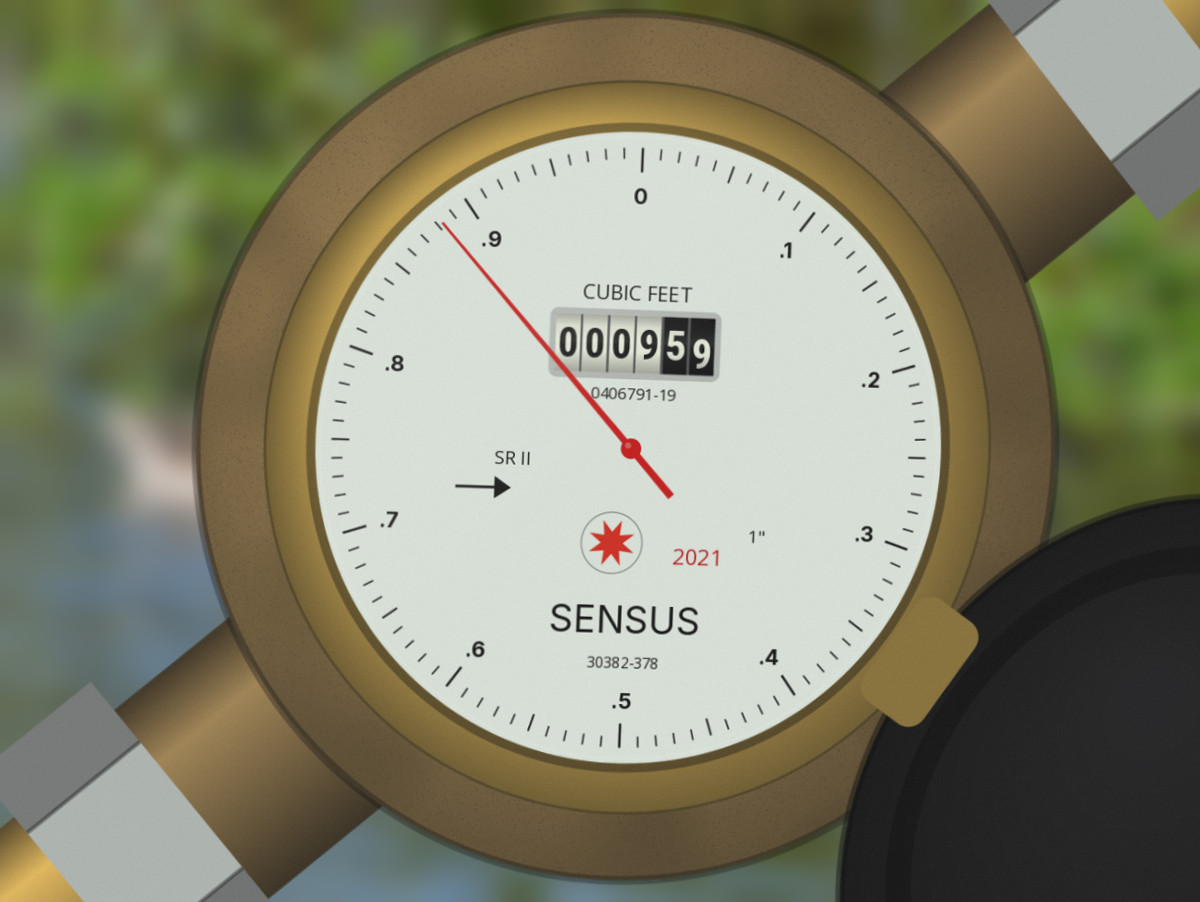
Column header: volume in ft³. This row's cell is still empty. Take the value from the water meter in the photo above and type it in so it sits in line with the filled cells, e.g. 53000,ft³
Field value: 958.88,ft³
